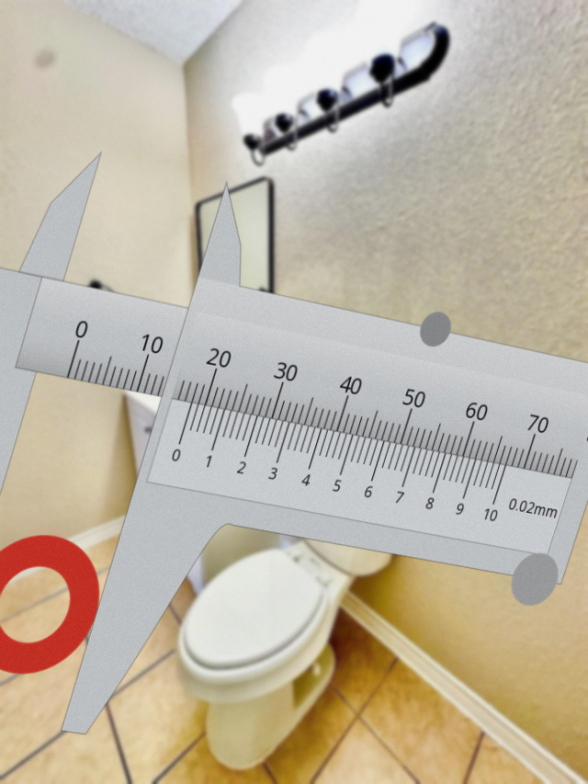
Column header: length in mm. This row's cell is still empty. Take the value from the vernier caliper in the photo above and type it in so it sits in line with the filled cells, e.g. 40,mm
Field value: 18.0,mm
